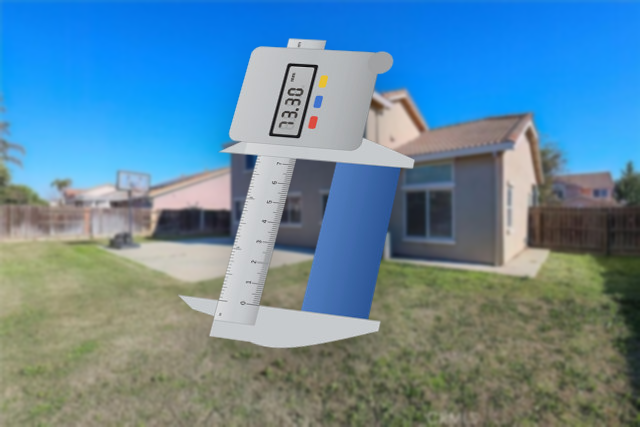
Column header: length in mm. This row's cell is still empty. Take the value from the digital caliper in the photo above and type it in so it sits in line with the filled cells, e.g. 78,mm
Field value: 73.30,mm
